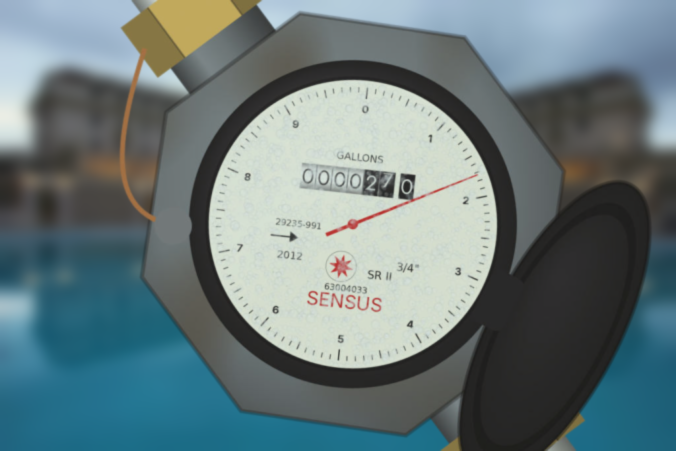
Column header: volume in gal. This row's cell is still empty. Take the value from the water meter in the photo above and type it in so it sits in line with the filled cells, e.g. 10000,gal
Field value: 271.7,gal
